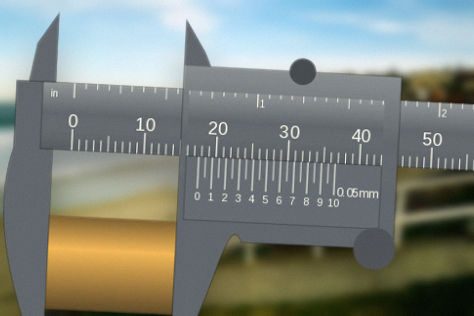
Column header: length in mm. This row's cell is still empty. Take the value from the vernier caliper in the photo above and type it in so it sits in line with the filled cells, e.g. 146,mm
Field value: 17.6,mm
